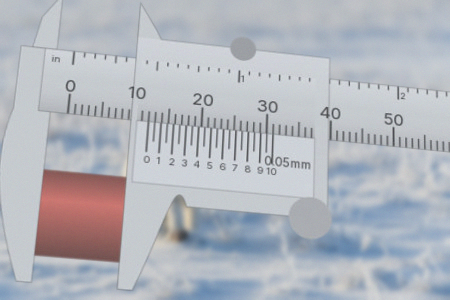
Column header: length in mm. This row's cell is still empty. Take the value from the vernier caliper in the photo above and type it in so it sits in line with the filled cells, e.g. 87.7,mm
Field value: 12.0,mm
